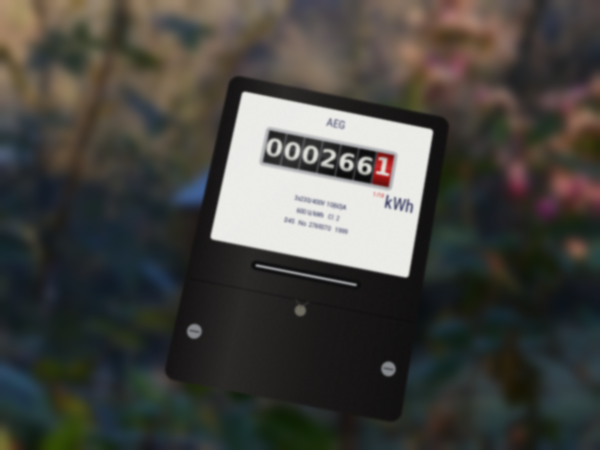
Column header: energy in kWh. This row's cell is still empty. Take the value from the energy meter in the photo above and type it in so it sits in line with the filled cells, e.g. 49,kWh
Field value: 266.1,kWh
